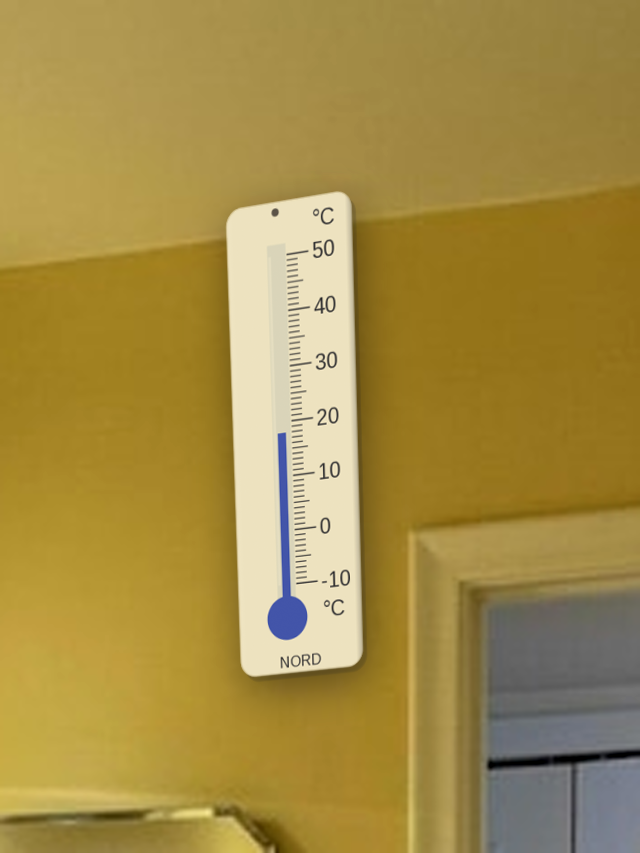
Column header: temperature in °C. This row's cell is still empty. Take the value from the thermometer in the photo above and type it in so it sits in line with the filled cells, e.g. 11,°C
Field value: 18,°C
